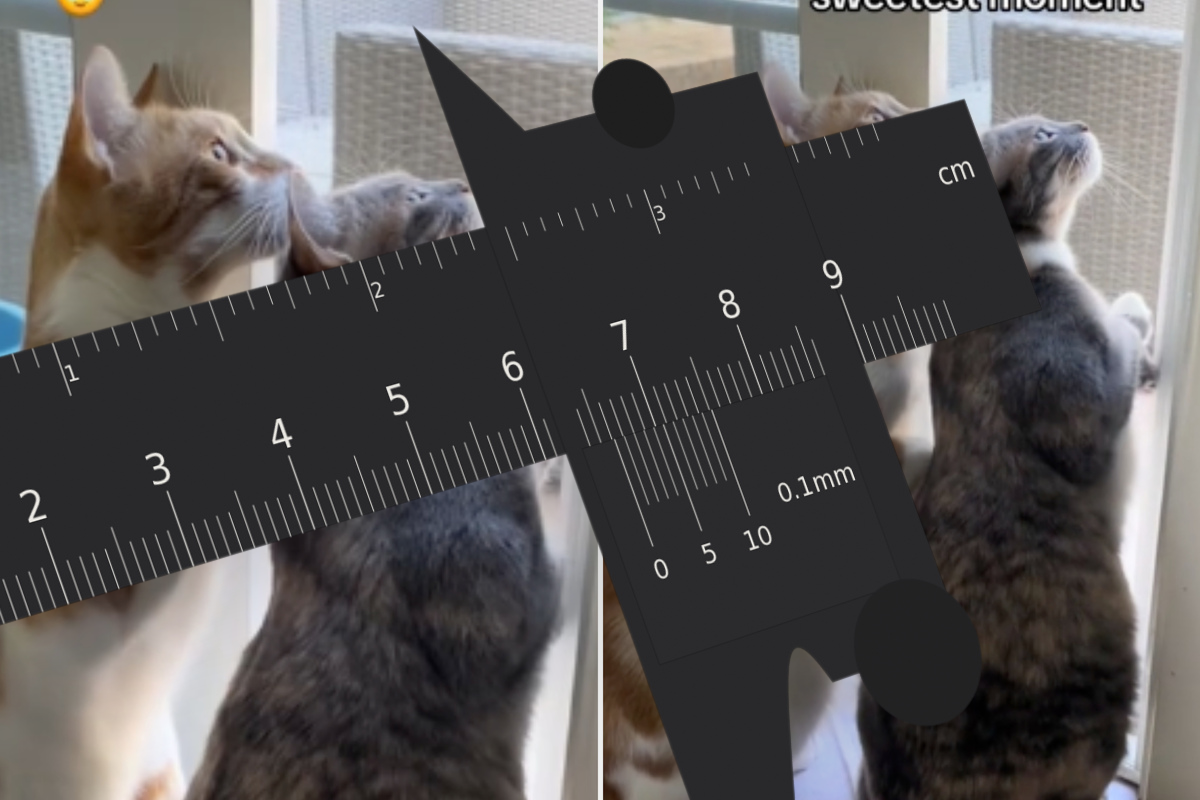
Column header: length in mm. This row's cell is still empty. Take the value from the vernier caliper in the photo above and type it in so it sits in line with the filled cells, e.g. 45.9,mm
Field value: 66.2,mm
